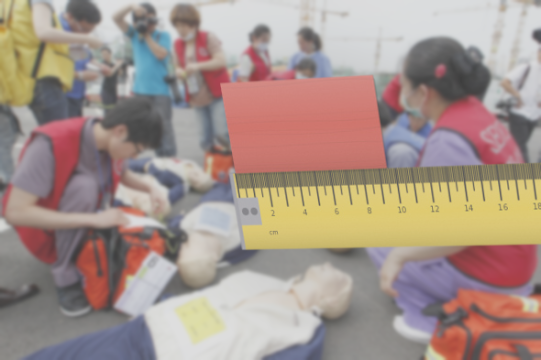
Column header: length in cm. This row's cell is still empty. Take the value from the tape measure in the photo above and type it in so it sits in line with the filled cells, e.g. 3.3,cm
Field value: 9.5,cm
